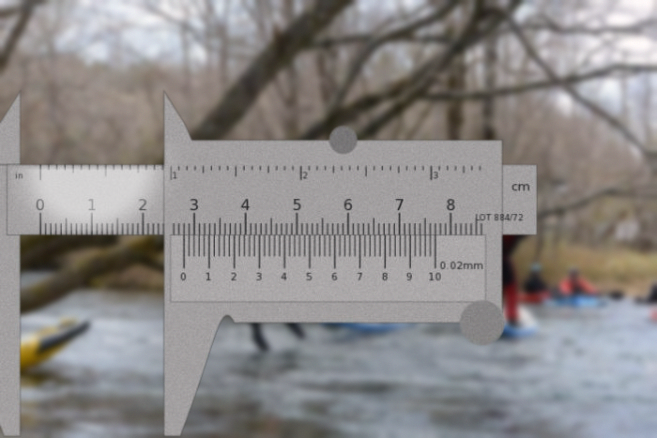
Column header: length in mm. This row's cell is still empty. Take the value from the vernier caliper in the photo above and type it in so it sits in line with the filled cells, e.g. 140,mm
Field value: 28.0,mm
